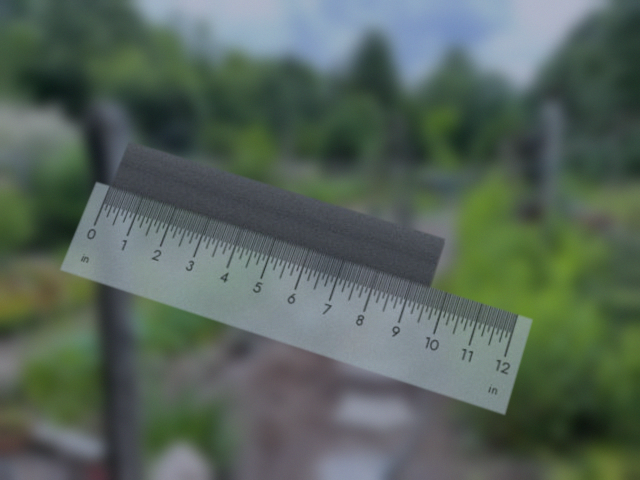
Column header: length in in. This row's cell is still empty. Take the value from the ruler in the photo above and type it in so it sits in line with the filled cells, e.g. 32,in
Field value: 9.5,in
